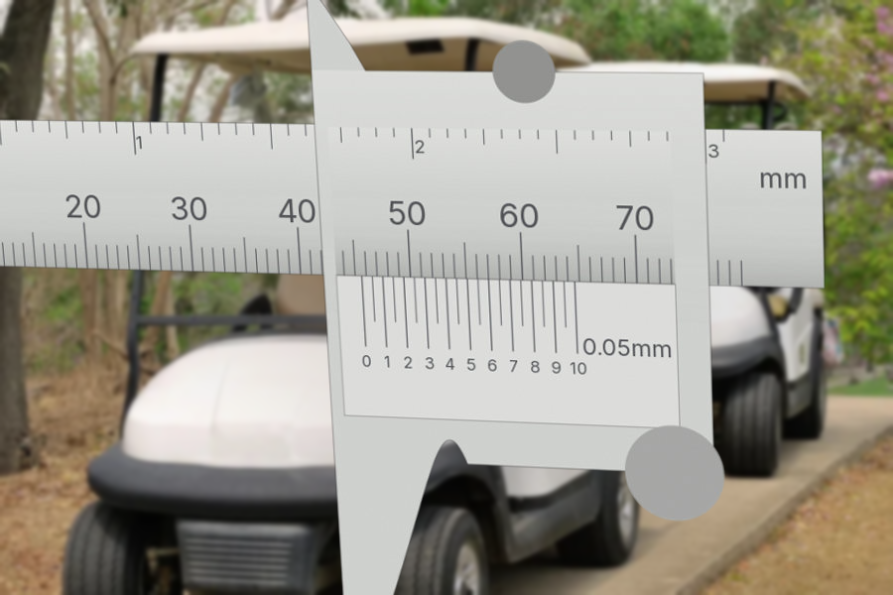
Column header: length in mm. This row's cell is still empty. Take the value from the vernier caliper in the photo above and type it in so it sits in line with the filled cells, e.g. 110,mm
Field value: 45.6,mm
